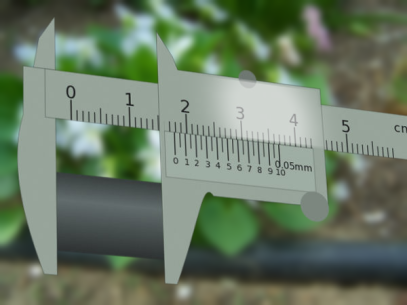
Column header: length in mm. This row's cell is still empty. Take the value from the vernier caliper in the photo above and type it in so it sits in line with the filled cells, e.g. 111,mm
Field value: 17.8,mm
